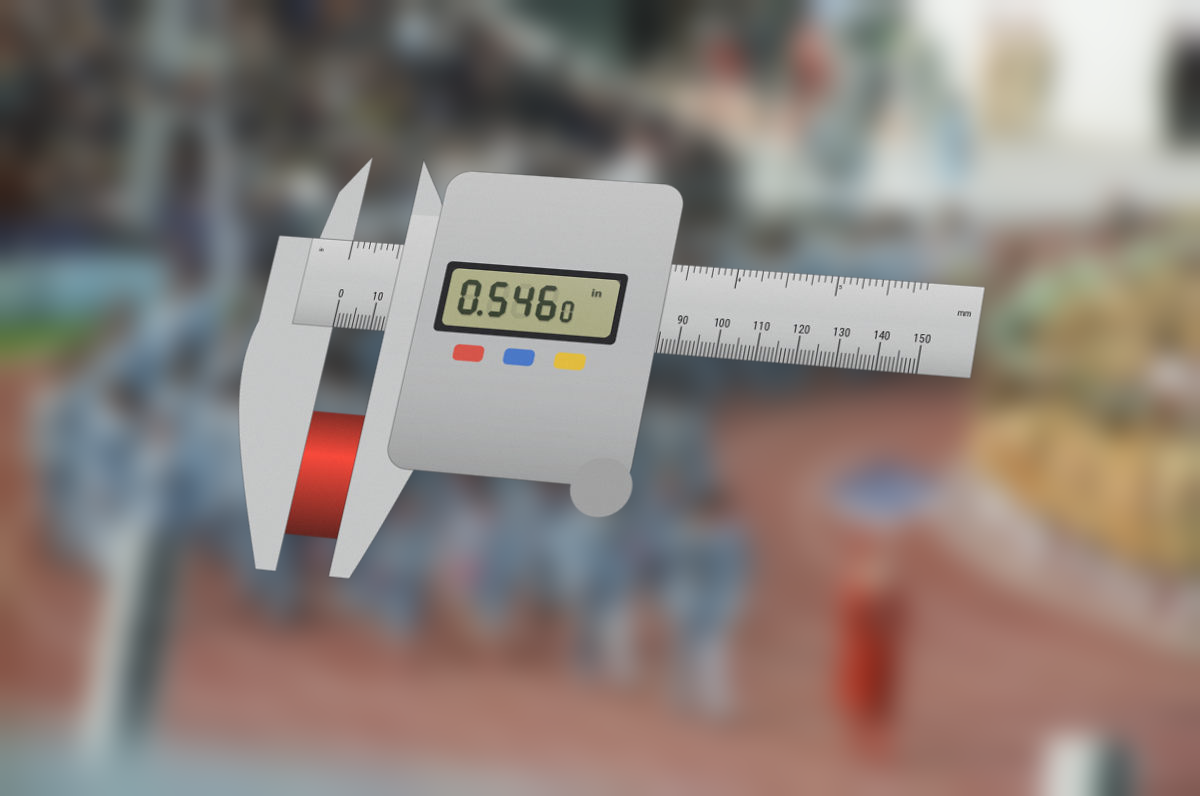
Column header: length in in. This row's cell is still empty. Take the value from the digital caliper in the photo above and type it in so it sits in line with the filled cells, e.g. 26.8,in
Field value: 0.5460,in
